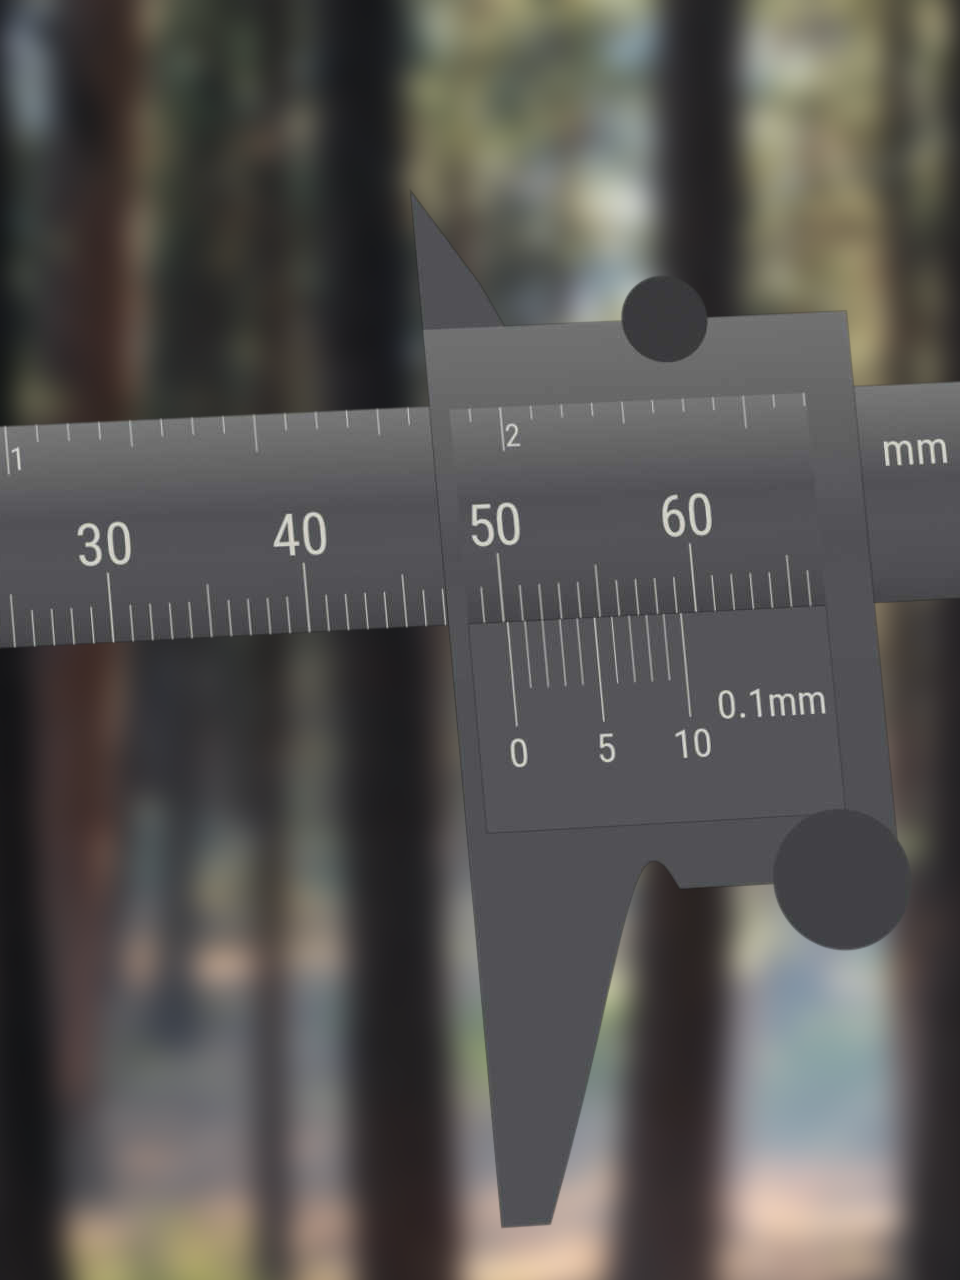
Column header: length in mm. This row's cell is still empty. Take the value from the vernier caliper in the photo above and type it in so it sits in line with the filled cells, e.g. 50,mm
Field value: 50.2,mm
